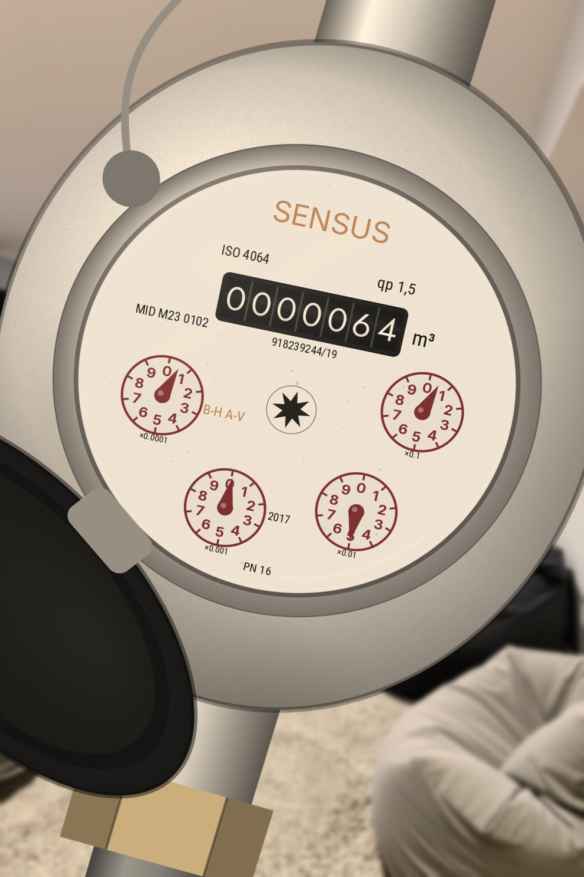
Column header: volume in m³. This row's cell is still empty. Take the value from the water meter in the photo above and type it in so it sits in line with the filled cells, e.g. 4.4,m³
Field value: 64.0500,m³
